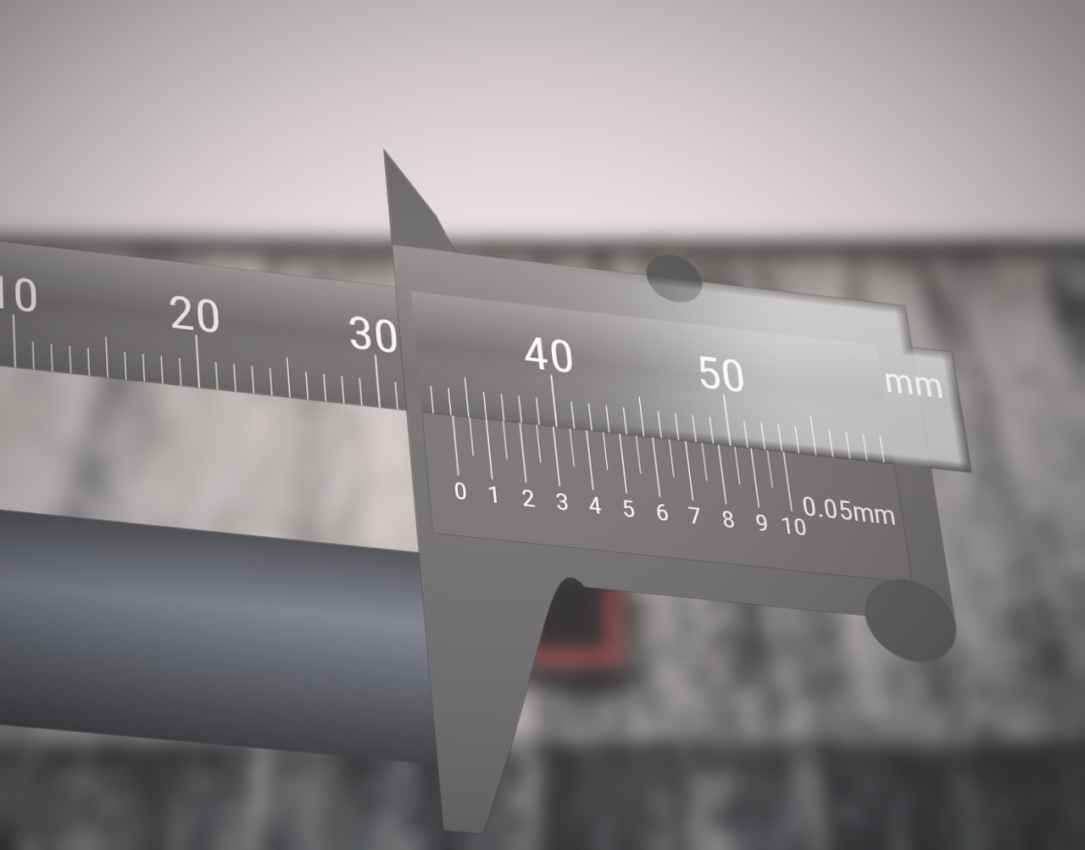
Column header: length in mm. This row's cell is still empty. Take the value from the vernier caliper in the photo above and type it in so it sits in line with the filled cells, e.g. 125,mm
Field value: 34.1,mm
